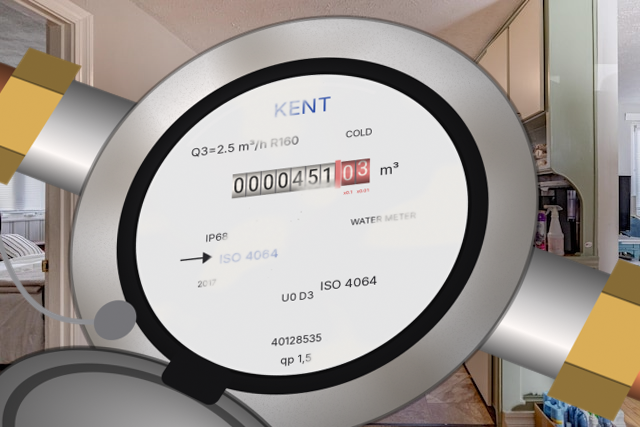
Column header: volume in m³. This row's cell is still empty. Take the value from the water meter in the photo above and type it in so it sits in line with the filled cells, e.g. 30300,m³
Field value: 451.03,m³
